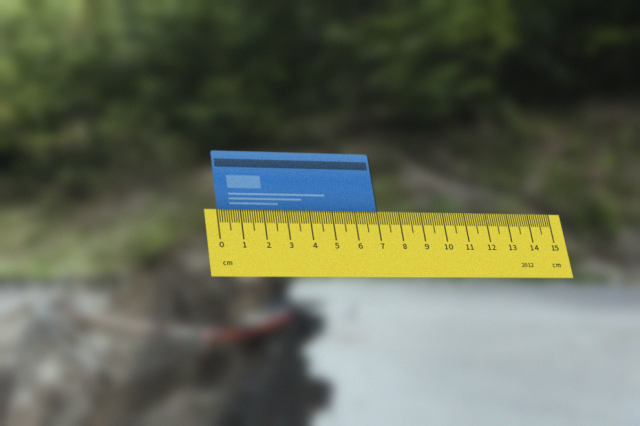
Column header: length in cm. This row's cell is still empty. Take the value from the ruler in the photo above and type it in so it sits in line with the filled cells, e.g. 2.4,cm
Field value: 7,cm
